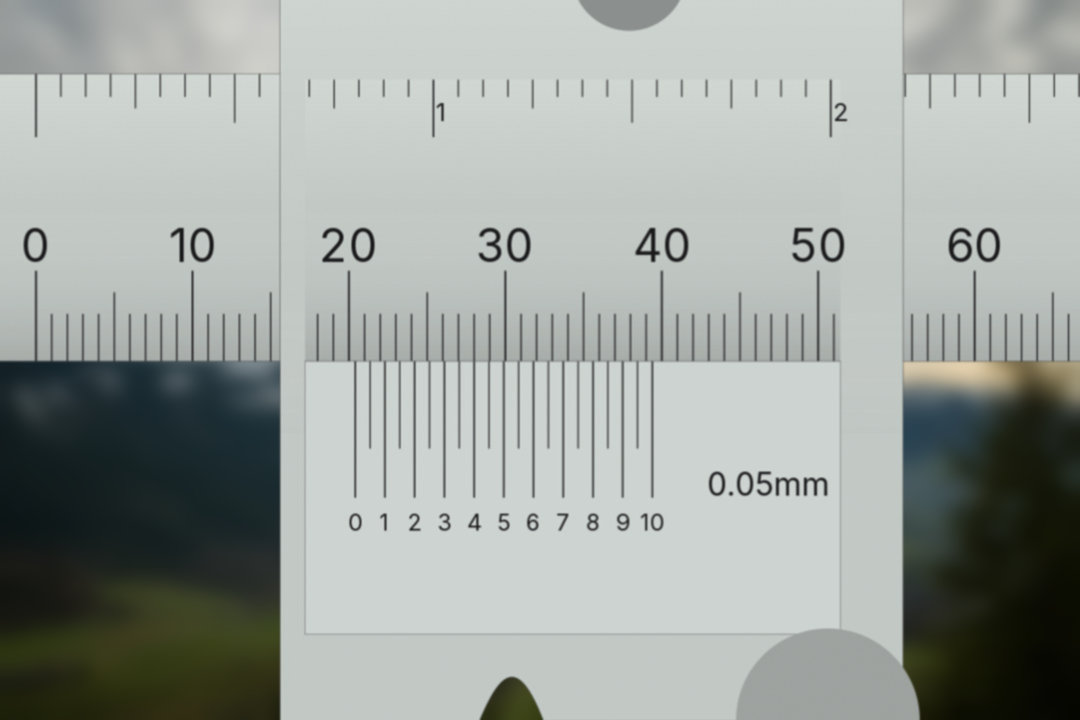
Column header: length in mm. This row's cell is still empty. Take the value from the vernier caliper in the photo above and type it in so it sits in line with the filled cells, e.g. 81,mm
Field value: 20.4,mm
